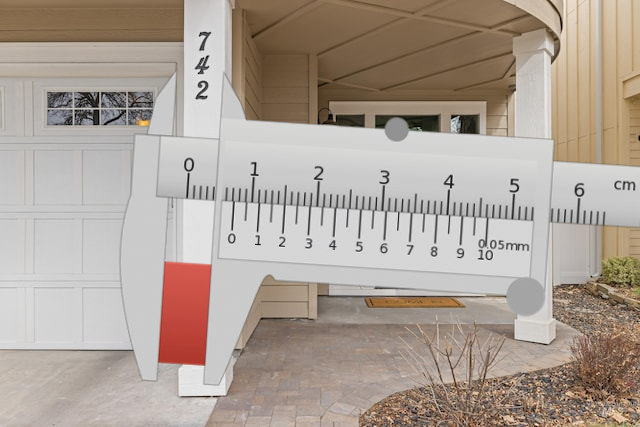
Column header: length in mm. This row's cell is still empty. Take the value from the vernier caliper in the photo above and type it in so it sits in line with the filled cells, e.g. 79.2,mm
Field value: 7.2,mm
